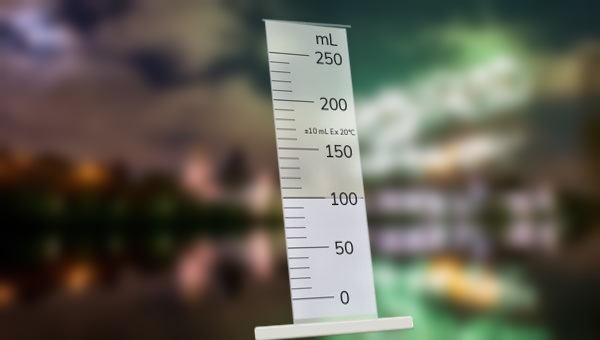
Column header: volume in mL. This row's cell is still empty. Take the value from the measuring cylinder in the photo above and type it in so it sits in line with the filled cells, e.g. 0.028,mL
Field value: 100,mL
